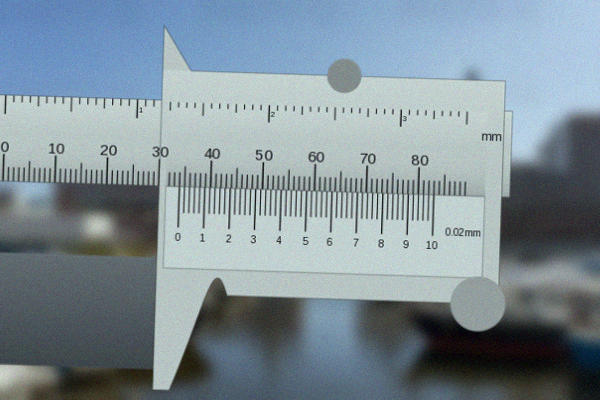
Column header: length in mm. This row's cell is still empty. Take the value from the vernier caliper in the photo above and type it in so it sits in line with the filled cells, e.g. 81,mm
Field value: 34.0,mm
